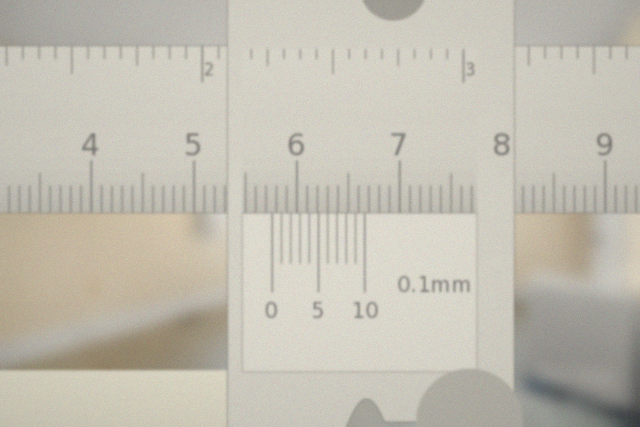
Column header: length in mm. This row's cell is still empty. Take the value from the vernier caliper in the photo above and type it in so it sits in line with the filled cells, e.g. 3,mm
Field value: 57.6,mm
